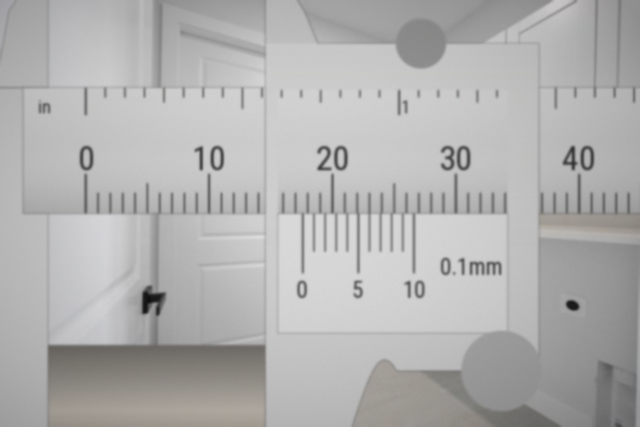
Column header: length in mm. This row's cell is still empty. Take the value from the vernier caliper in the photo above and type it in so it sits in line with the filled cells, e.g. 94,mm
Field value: 17.6,mm
